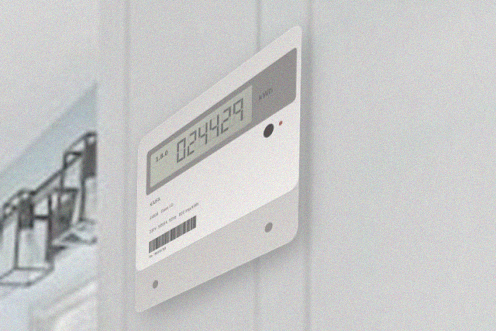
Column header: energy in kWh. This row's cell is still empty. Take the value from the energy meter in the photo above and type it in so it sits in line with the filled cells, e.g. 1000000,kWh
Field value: 24429,kWh
